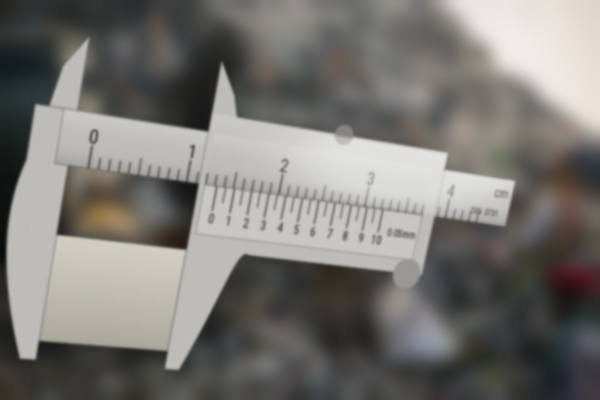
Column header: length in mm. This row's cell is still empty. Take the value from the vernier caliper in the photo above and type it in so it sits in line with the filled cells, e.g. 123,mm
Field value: 13.2,mm
